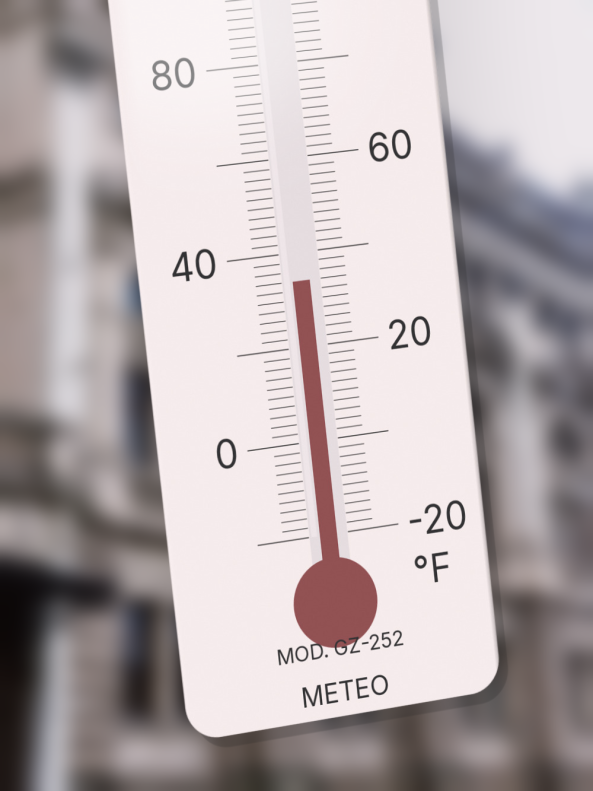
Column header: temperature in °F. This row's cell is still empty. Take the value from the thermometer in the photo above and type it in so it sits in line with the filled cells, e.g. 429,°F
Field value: 34,°F
